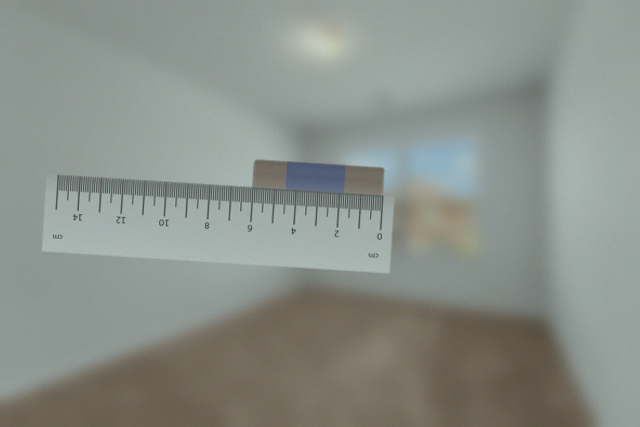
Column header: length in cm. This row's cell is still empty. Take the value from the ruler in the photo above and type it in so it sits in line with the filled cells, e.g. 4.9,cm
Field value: 6,cm
